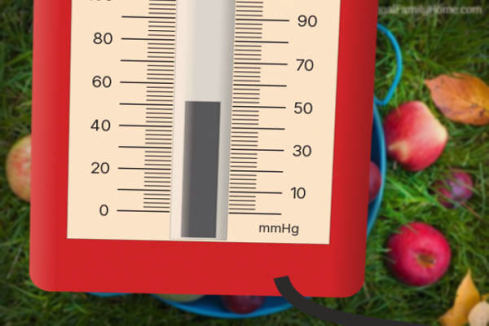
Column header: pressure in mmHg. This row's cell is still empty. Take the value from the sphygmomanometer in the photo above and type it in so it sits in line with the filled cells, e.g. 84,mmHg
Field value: 52,mmHg
